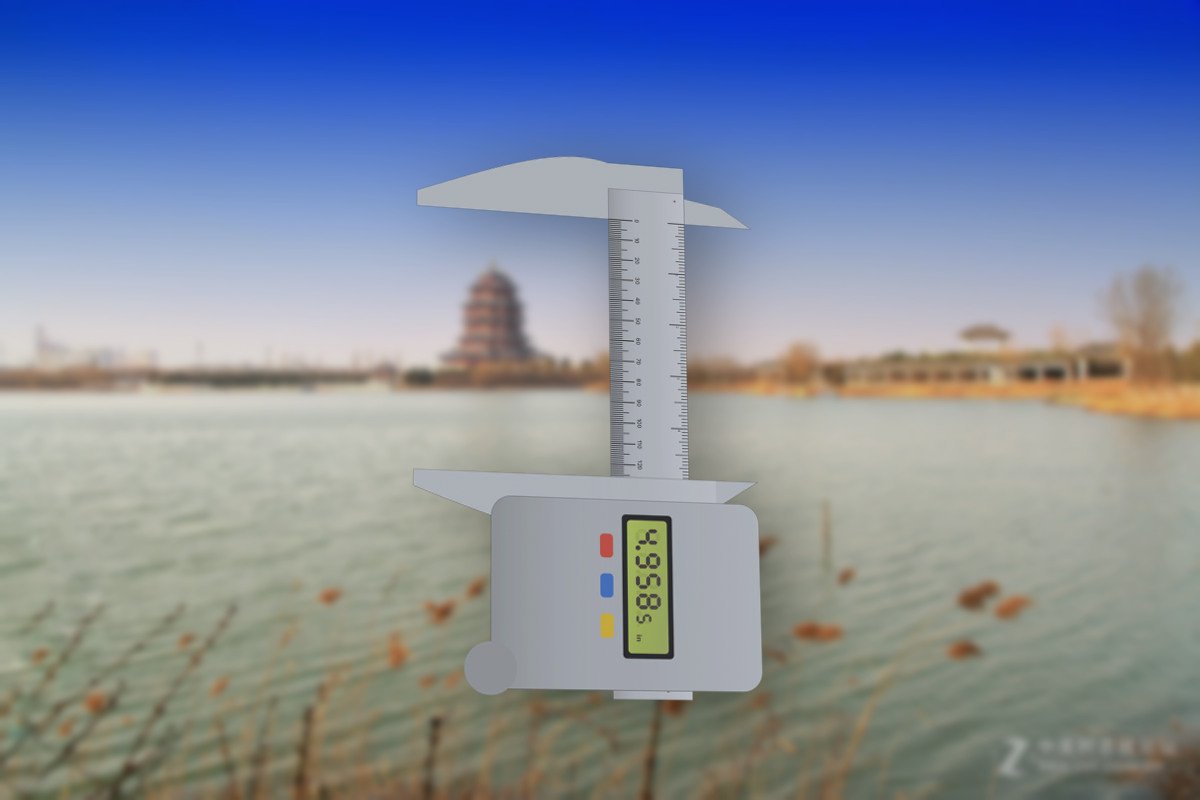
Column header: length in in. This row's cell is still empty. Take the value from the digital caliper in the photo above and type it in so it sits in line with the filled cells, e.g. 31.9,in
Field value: 4.9585,in
